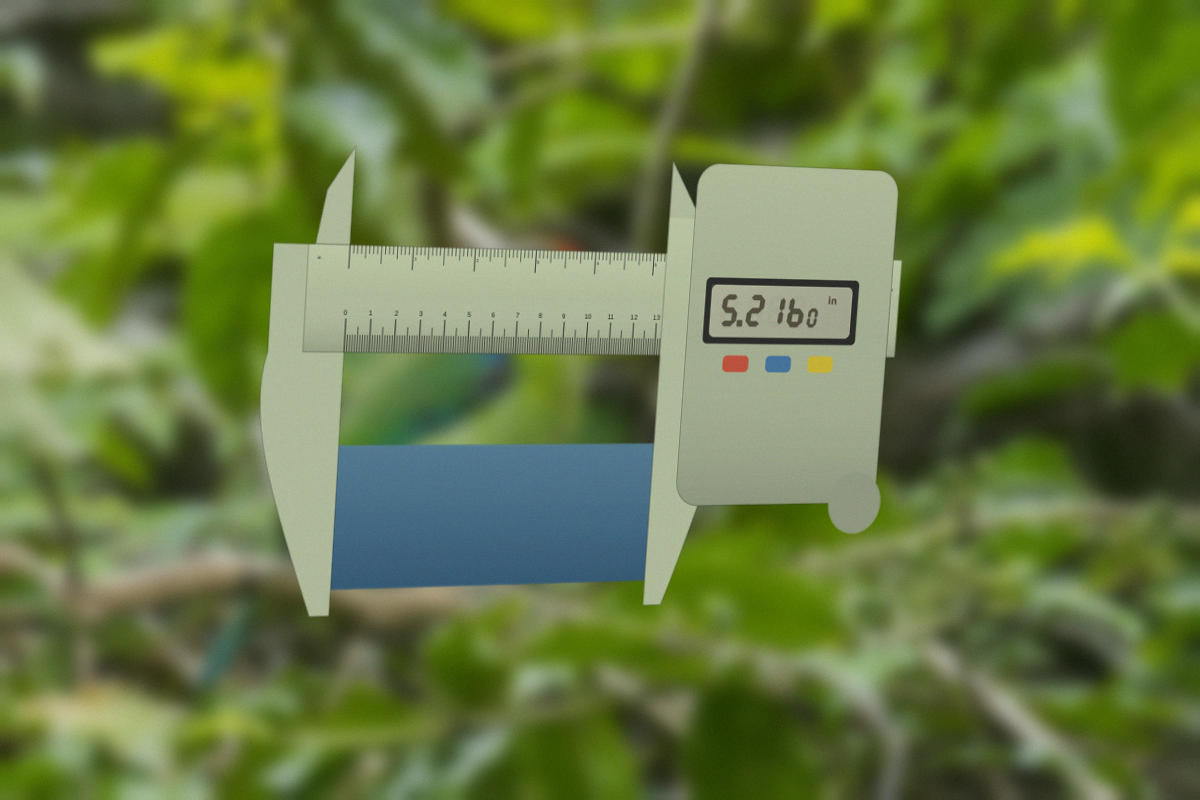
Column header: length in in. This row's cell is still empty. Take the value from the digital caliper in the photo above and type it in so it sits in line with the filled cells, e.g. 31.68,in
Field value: 5.2160,in
